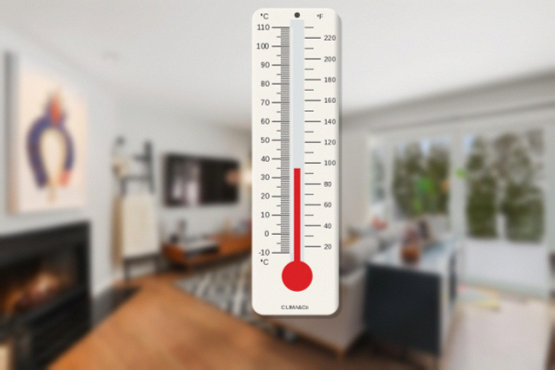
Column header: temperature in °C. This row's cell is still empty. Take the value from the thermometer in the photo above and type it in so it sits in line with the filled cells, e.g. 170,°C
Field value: 35,°C
